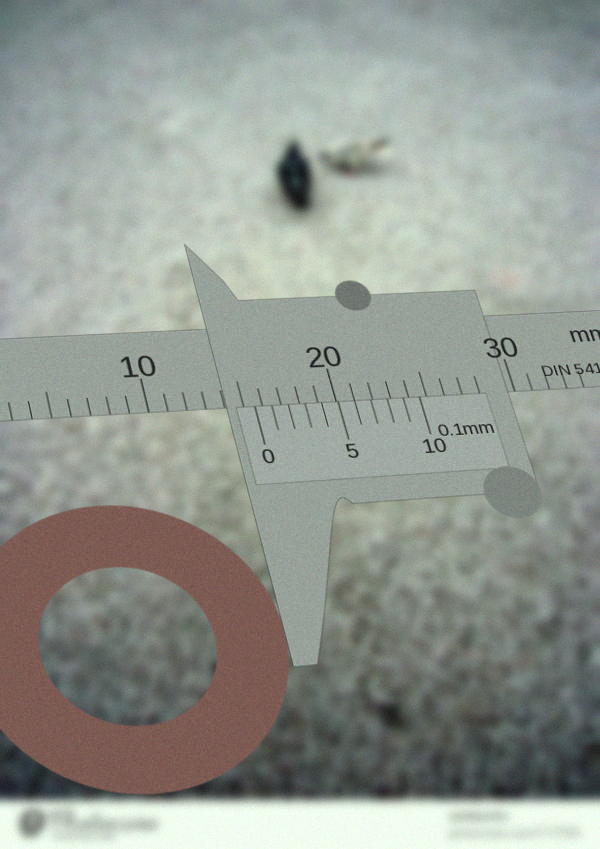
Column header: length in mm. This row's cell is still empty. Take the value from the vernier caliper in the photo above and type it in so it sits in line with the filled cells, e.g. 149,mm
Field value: 15.6,mm
